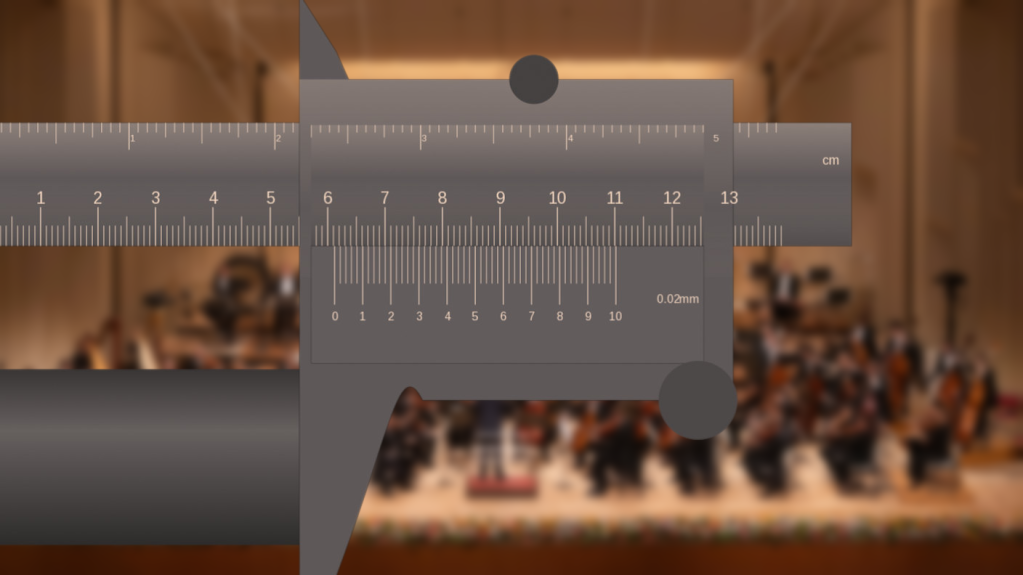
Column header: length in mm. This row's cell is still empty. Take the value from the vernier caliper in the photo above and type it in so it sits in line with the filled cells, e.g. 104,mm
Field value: 61.2,mm
